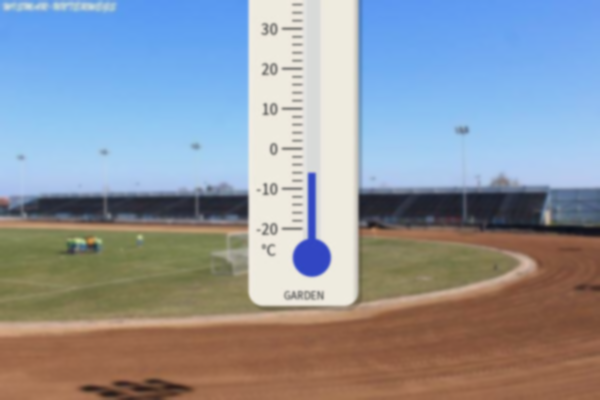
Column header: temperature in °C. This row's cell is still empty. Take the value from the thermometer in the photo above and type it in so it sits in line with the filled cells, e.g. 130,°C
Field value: -6,°C
